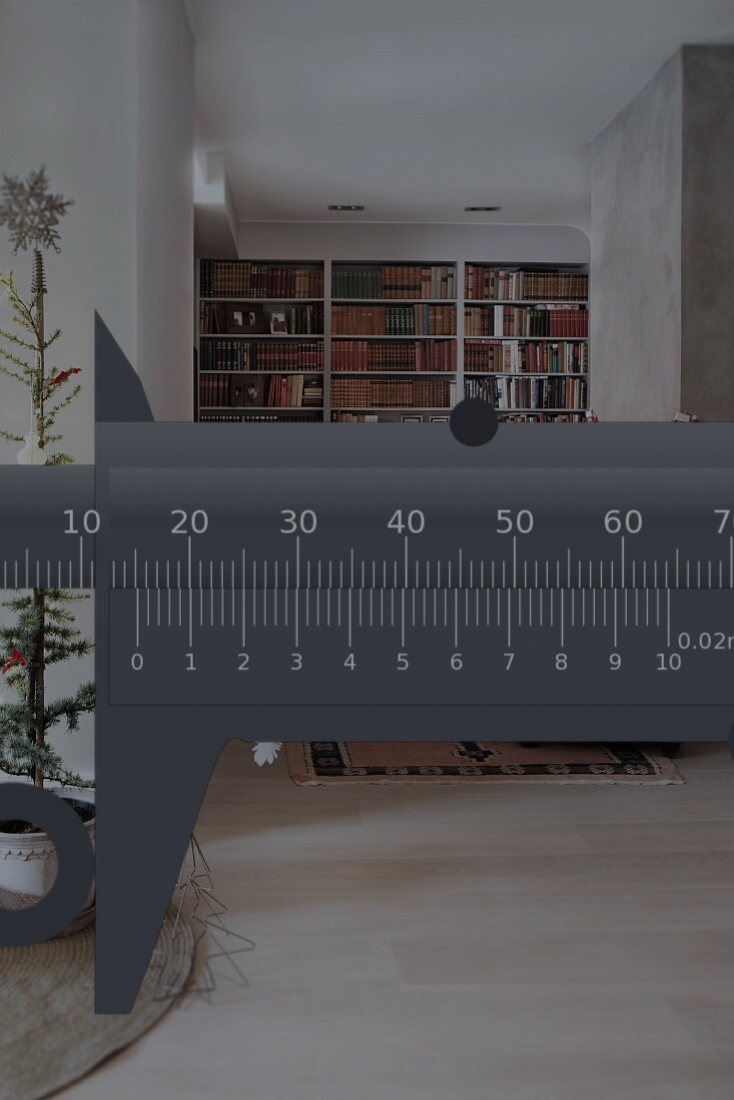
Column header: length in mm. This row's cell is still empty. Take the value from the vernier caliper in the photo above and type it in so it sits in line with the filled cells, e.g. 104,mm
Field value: 15.2,mm
